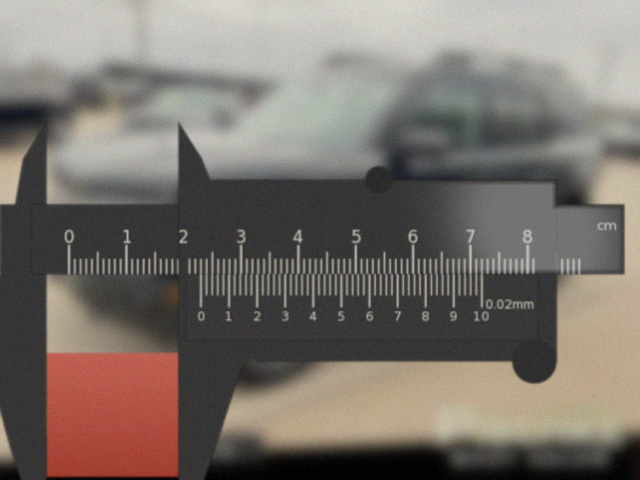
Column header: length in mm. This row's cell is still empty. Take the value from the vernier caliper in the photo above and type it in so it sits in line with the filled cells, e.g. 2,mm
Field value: 23.0,mm
